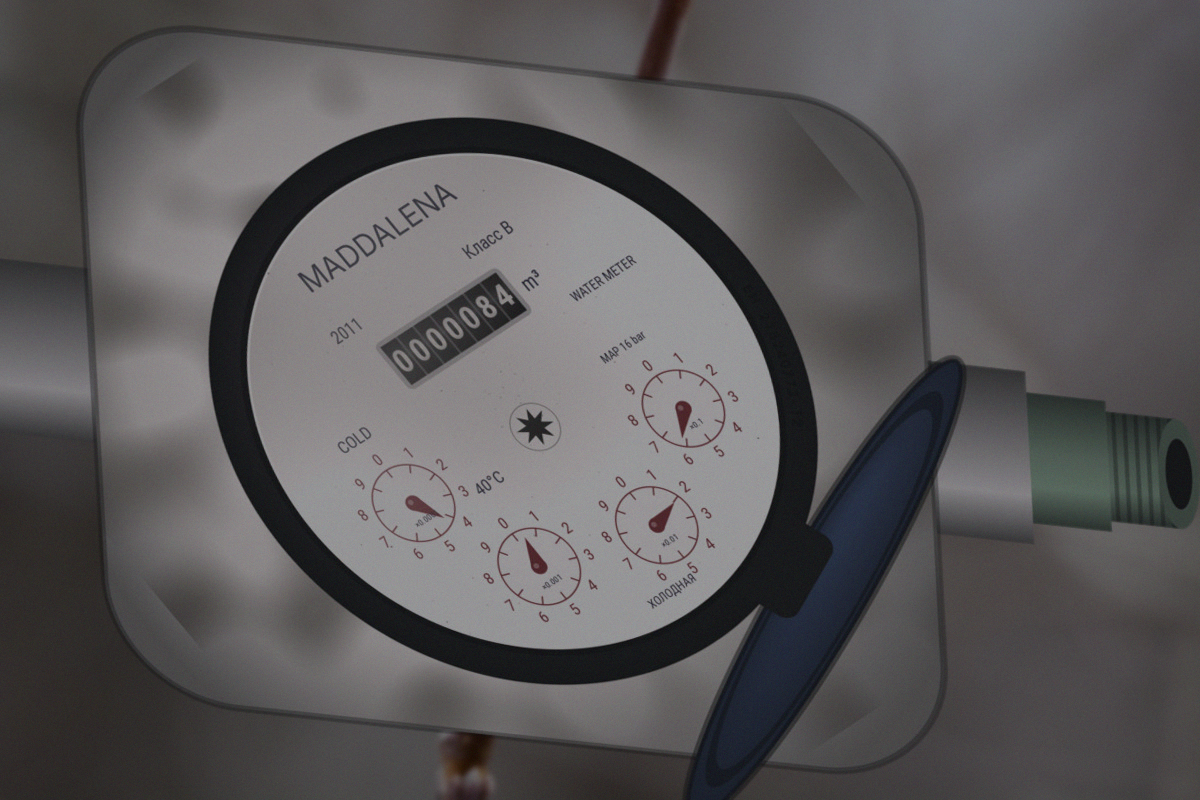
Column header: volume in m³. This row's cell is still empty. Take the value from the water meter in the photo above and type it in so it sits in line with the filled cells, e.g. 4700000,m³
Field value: 84.6204,m³
